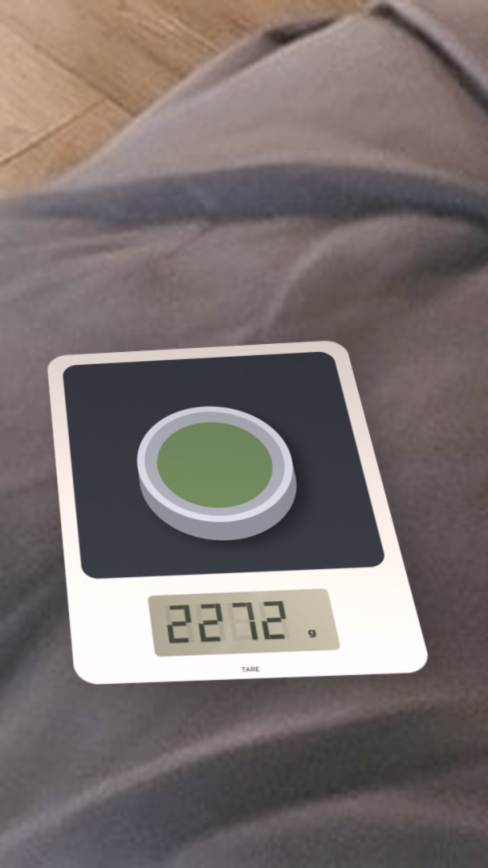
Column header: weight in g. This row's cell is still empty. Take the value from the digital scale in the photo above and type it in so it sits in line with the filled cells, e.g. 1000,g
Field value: 2272,g
